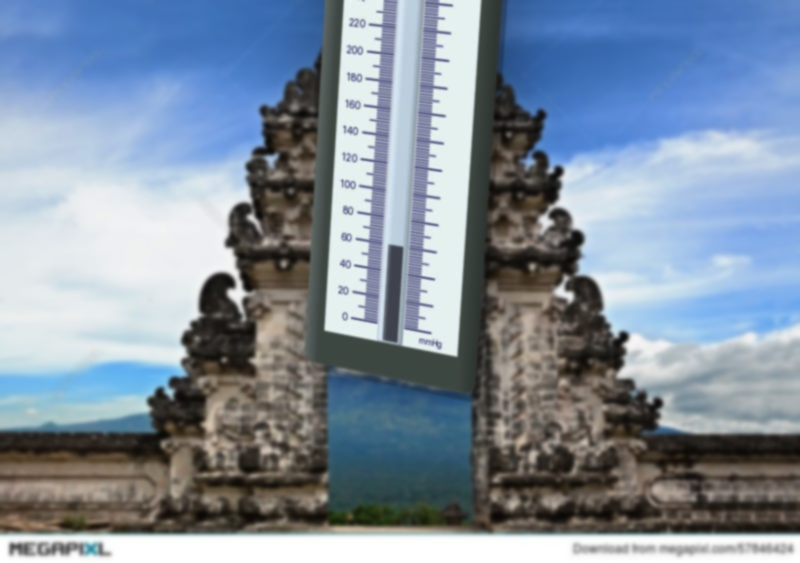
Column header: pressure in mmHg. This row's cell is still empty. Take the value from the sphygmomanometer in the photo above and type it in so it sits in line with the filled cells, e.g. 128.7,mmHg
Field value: 60,mmHg
